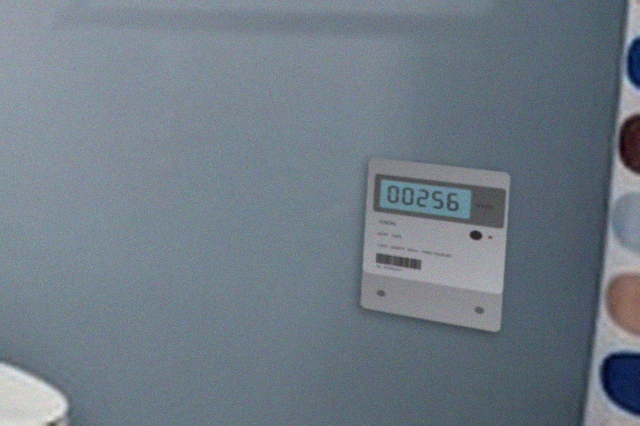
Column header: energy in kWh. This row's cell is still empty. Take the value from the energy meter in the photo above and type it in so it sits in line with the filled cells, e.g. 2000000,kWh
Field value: 256,kWh
